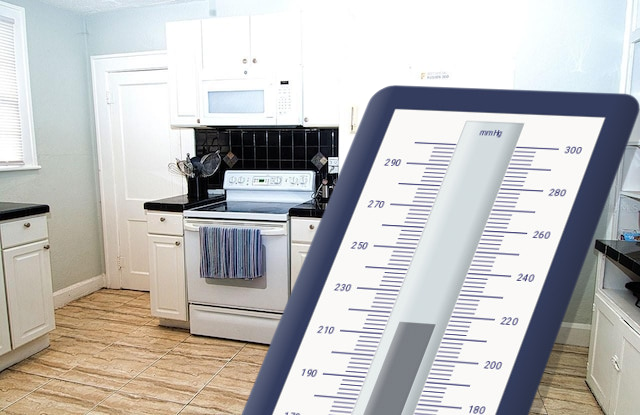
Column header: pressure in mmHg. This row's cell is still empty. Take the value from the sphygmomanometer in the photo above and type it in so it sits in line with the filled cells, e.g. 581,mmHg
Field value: 216,mmHg
